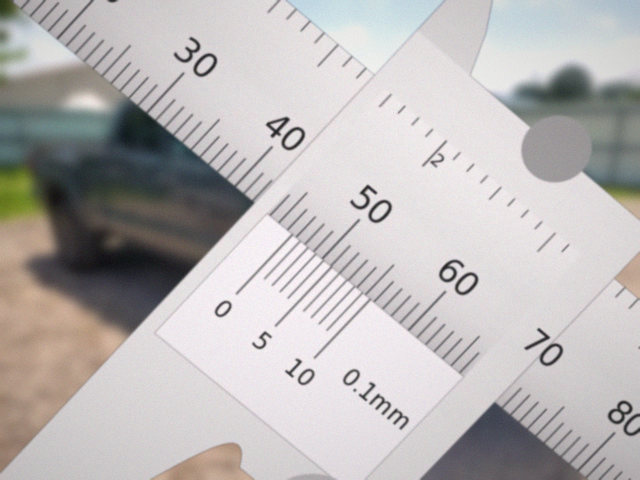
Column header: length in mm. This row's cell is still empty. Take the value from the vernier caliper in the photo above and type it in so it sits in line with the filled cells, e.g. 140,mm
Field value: 46.6,mm
